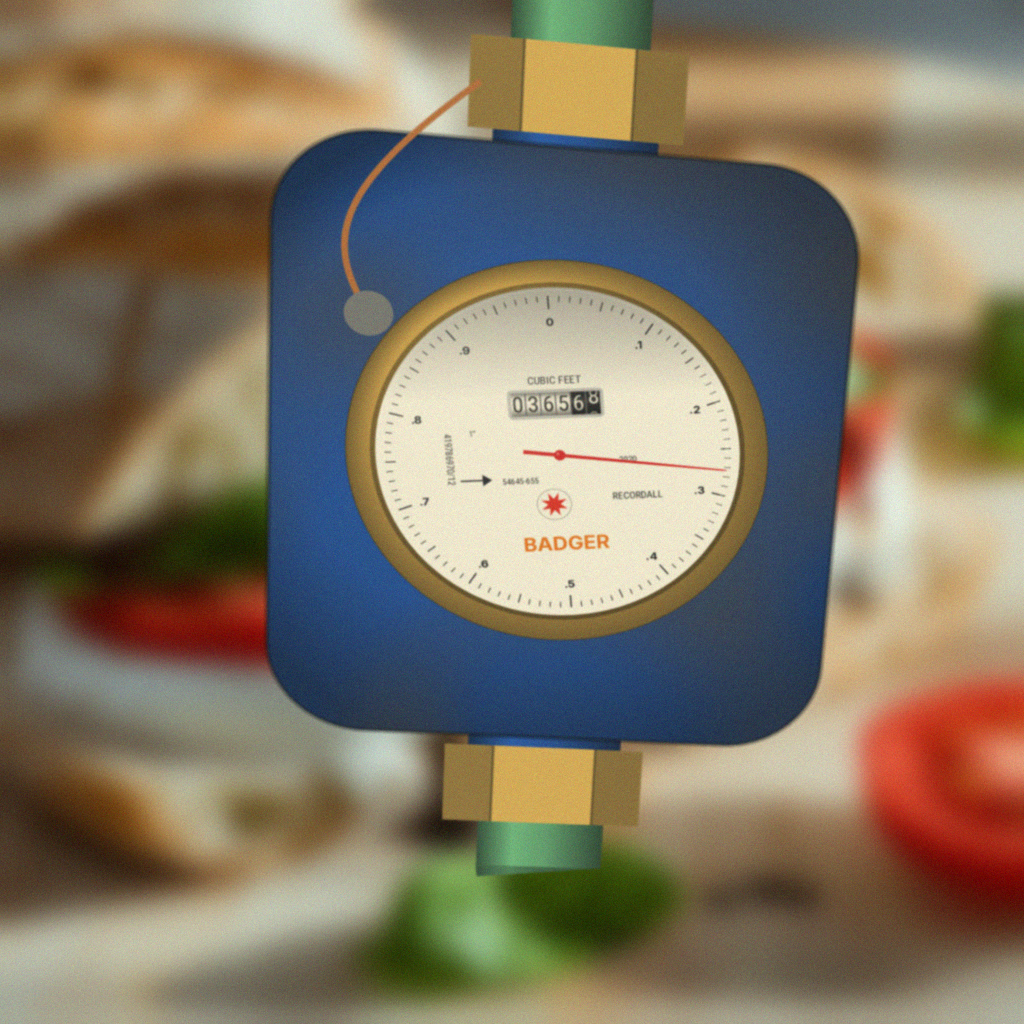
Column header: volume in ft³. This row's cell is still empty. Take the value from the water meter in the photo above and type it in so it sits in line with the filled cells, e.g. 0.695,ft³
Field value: 36568.27,ft³
